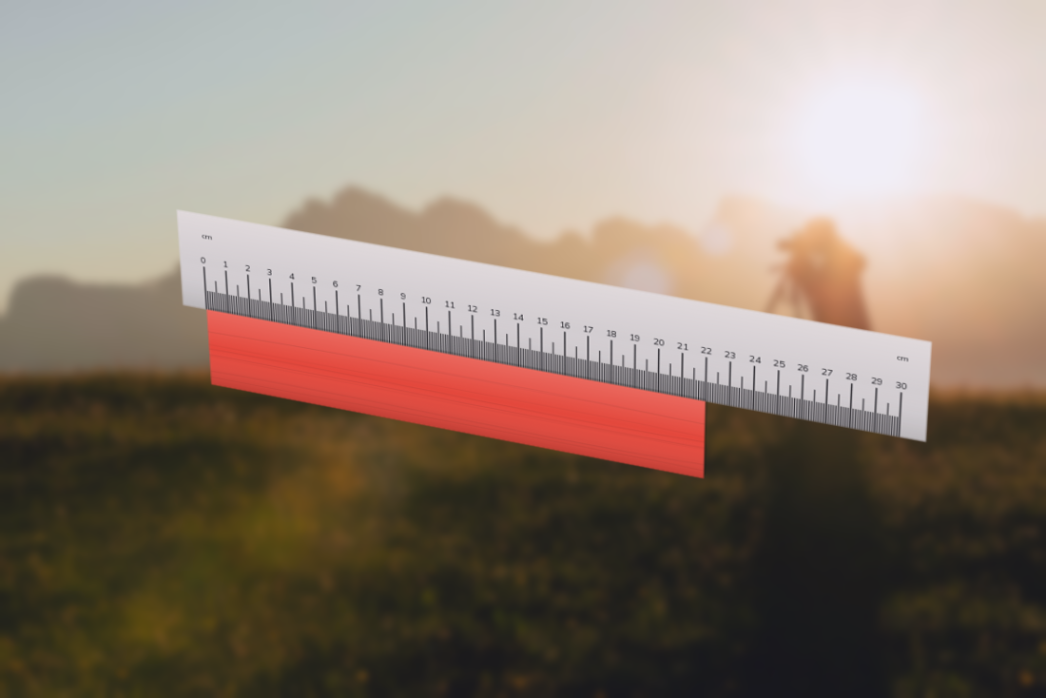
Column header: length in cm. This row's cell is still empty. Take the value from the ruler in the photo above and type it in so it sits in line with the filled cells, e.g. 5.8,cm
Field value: 22,cm
